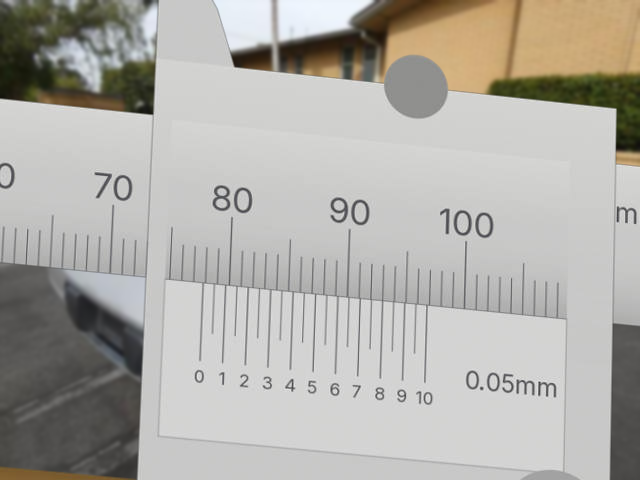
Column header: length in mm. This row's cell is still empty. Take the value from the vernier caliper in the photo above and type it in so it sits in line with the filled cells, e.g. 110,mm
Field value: 77.8,mm
